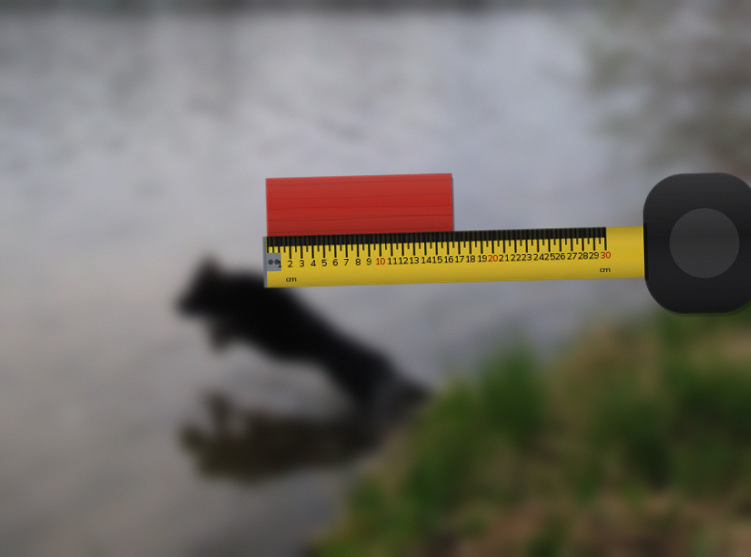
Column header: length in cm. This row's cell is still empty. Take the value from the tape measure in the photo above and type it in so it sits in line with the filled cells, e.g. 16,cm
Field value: 16.5,cm
